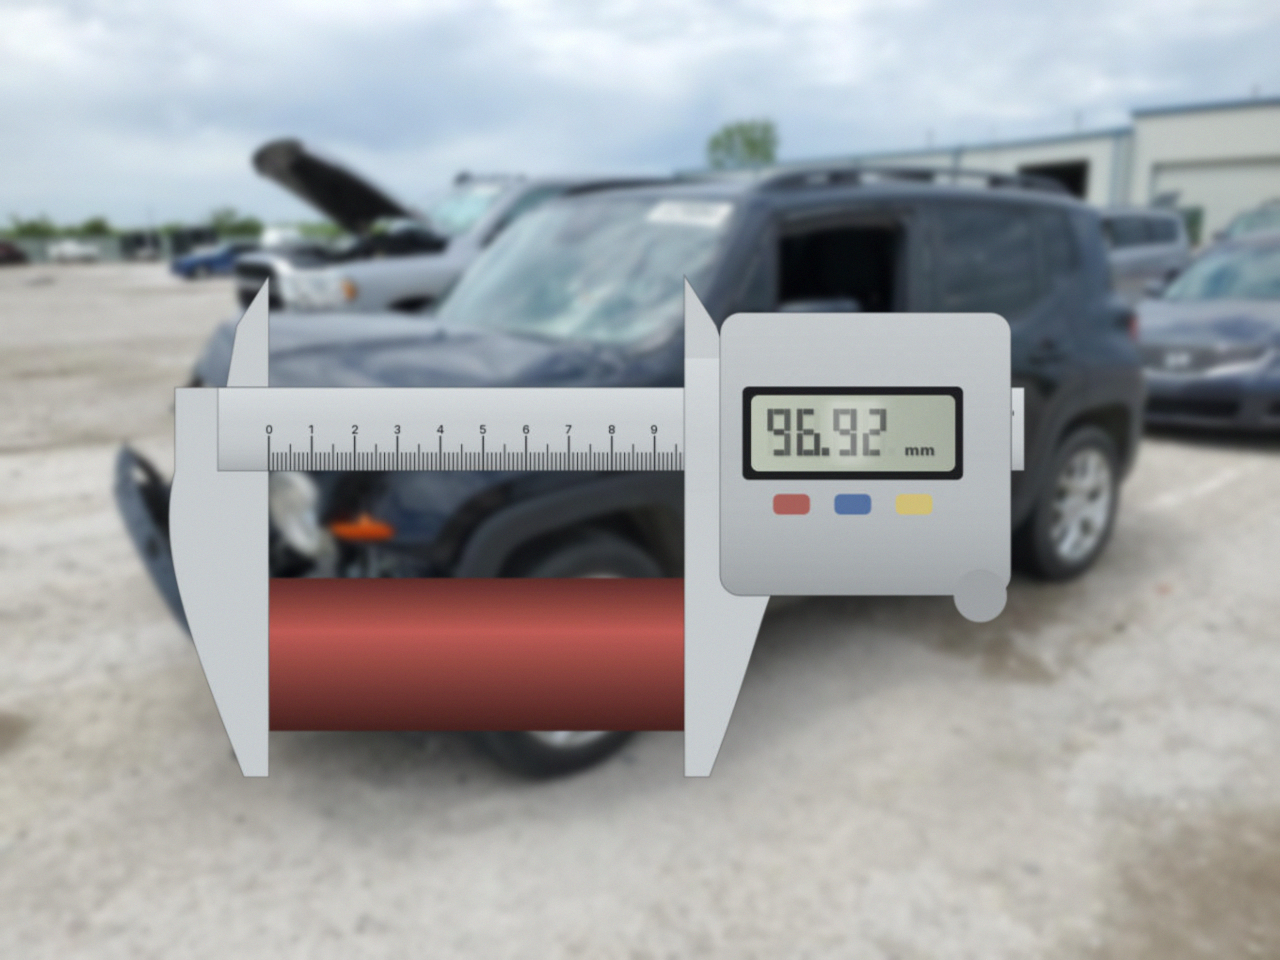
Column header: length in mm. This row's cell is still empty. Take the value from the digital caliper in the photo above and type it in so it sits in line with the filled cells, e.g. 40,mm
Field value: 96.92,mm
